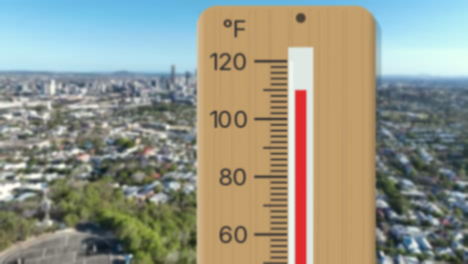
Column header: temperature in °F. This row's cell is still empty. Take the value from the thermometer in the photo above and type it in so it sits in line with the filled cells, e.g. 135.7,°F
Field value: 110,°F
